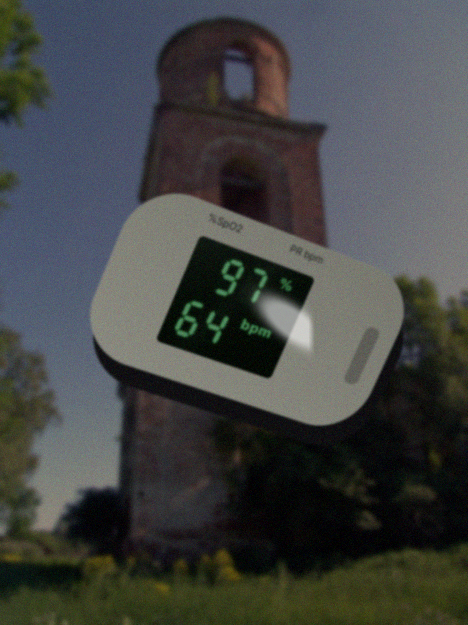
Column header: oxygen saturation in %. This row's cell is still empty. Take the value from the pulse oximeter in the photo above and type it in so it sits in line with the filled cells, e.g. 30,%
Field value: 97,%
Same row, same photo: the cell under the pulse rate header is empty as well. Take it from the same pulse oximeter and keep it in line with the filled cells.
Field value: 64,bpm
